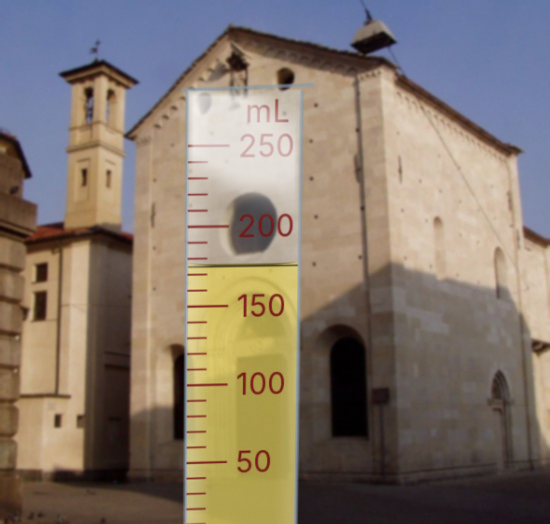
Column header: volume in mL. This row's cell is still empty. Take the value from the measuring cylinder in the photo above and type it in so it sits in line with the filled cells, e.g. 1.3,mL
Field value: 175,mL
